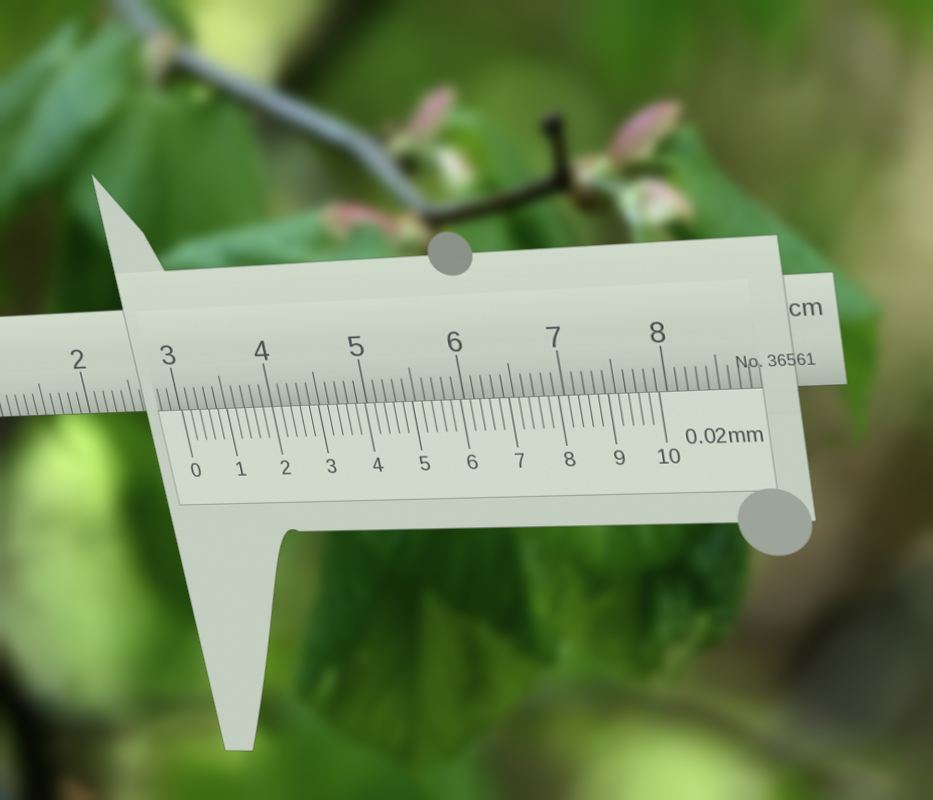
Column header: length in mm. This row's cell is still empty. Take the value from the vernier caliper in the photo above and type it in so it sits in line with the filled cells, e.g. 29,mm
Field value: 30.2,mm
